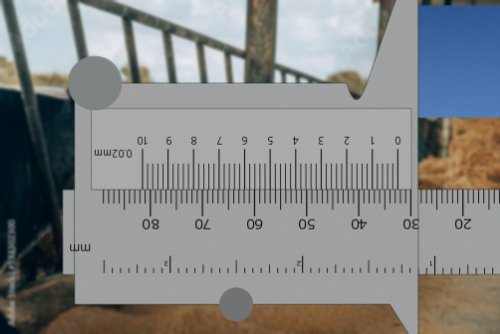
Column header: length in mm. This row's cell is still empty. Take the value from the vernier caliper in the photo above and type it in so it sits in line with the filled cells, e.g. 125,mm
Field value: 32.5,mm
